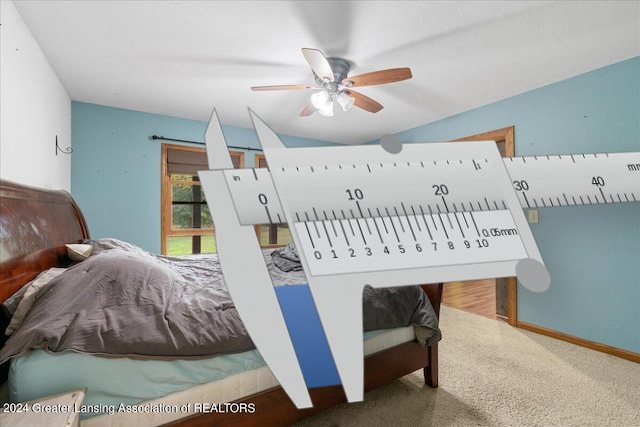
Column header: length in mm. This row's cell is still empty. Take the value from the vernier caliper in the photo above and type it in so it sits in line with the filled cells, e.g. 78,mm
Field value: 3.6,mm
